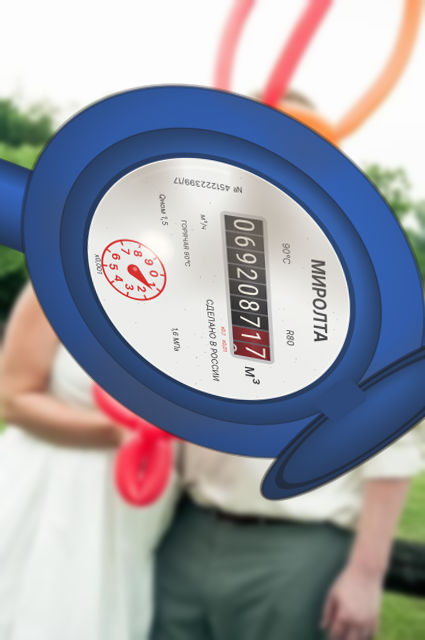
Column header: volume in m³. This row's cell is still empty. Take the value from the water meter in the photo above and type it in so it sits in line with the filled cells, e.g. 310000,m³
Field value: 692087.171,m³
